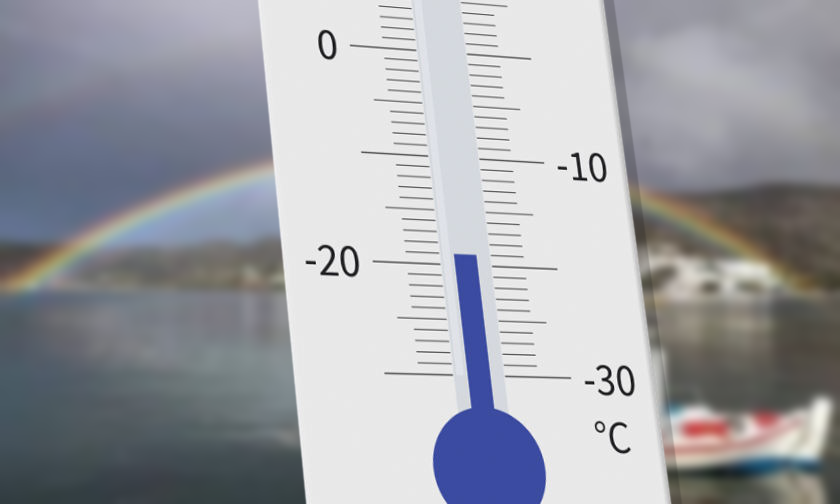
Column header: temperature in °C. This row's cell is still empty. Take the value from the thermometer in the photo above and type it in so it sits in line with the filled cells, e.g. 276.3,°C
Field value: -19,°C
